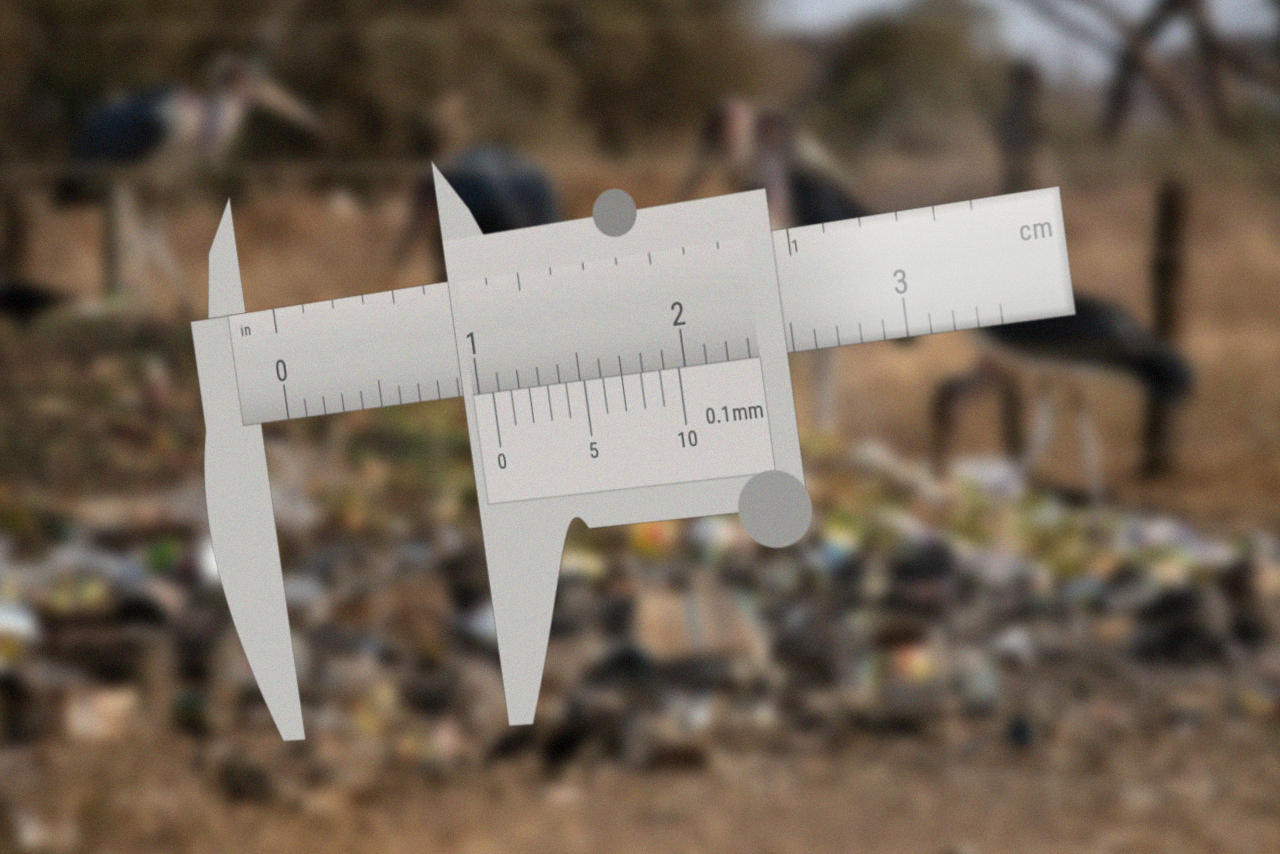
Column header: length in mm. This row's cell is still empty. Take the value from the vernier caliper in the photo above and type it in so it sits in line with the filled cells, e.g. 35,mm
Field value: 10.7,mm
